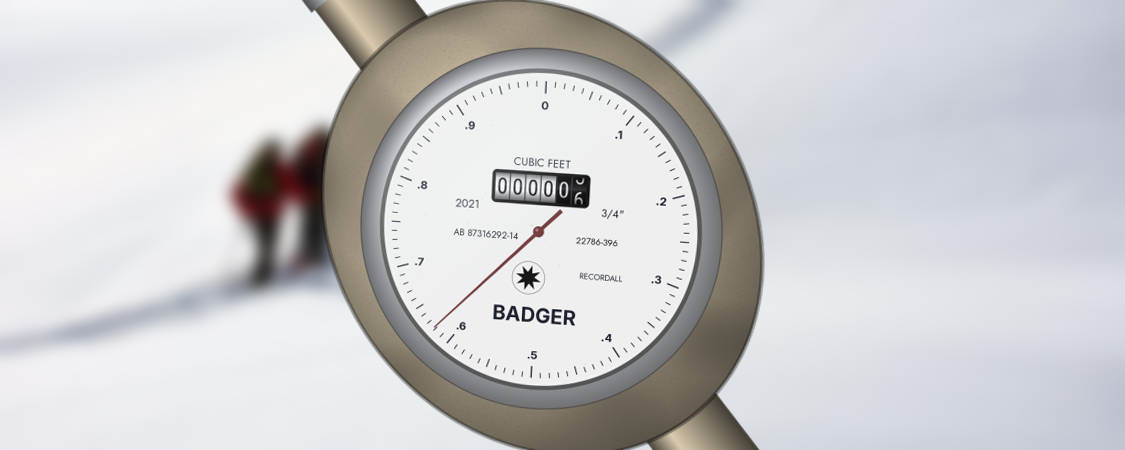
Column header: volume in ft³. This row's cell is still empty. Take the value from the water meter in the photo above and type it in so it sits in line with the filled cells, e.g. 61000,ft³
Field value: 5.62,ft³
